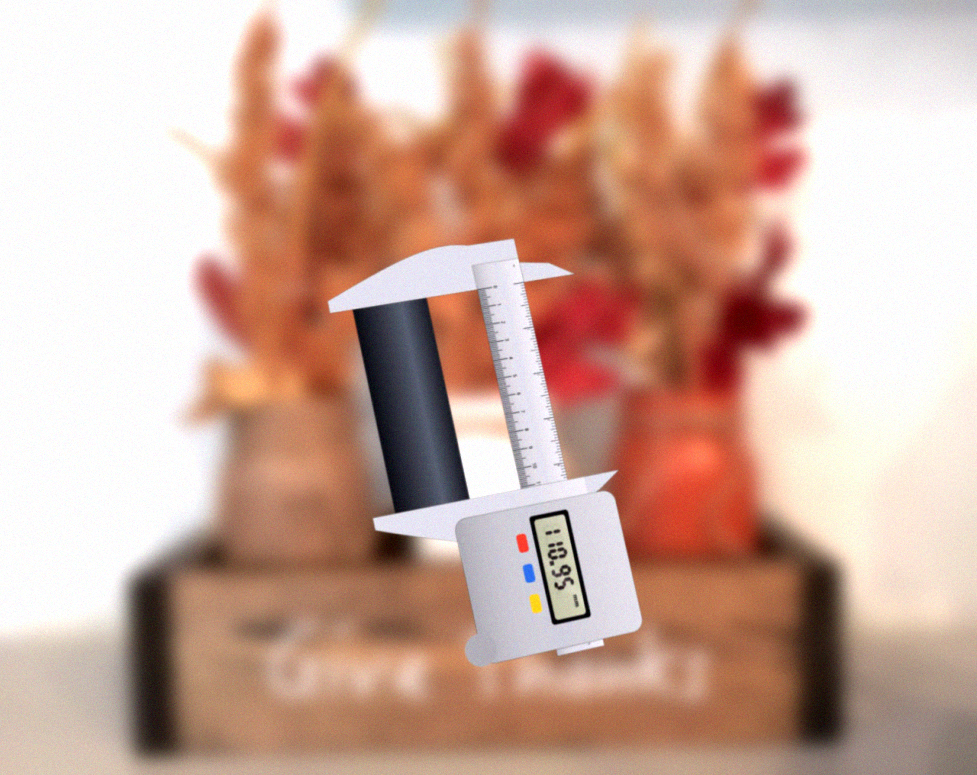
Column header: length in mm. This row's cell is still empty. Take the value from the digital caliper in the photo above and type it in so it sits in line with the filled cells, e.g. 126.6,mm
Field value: 110.95,mm
